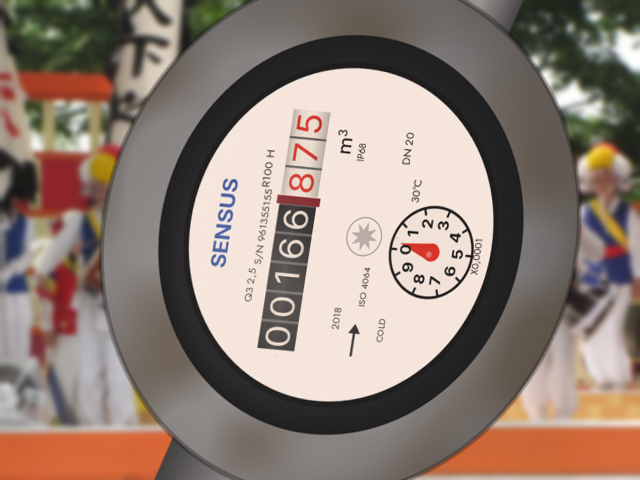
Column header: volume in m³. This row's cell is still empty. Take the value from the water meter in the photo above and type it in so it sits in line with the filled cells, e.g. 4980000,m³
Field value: 166.8750,m³
